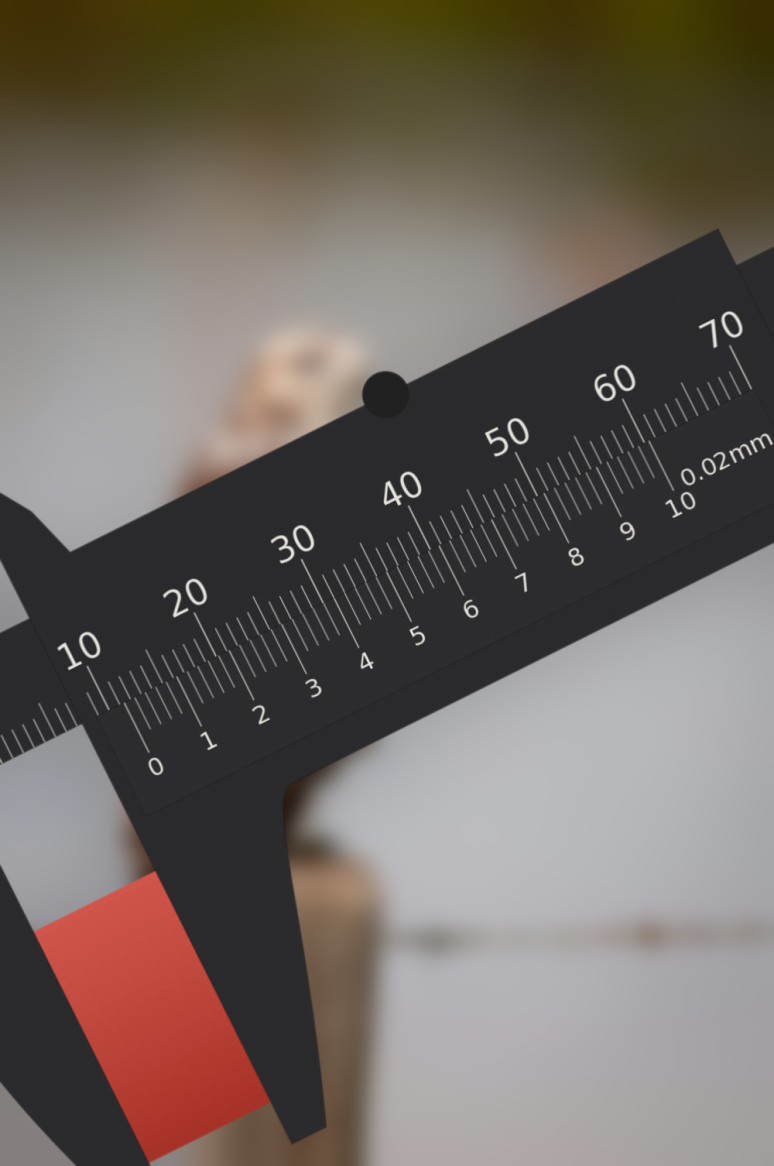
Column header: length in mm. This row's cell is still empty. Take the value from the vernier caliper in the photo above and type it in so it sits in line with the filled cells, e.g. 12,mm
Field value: 11.4,mm
